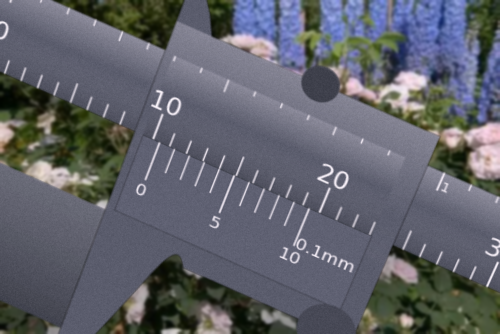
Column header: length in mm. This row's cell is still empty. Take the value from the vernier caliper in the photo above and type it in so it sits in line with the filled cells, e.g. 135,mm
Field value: 10.4,mm
